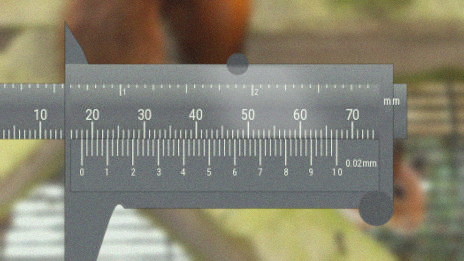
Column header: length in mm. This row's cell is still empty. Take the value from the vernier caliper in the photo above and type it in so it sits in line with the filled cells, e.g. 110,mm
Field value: 18.0,mm
